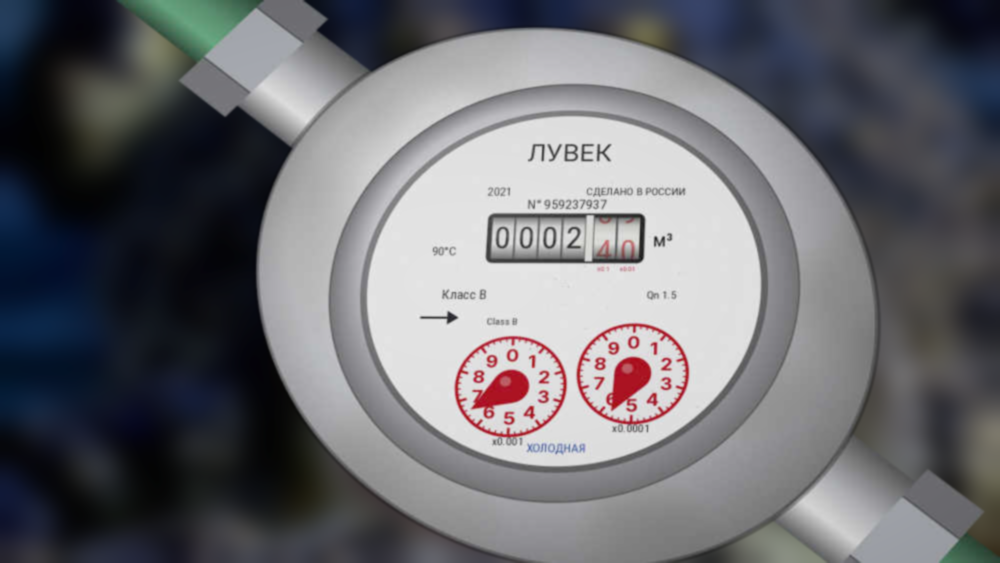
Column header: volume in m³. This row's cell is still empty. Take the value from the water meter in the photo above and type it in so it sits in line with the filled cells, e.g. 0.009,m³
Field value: 2.3965,m³
